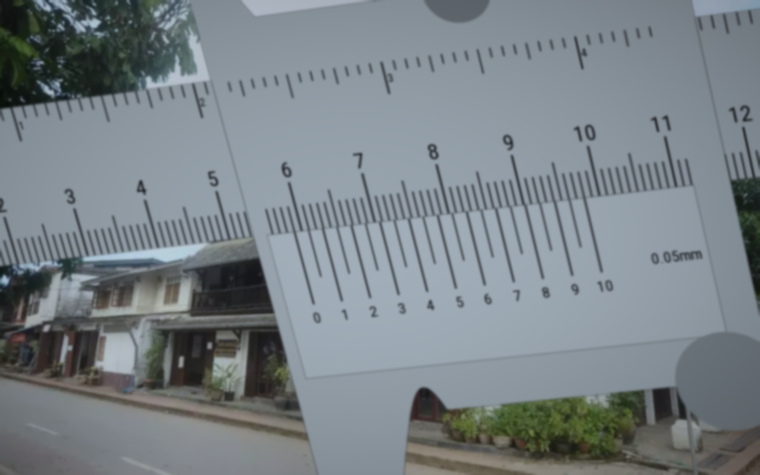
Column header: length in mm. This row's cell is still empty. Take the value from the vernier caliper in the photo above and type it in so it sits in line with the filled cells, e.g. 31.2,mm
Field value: 59.0,mm
